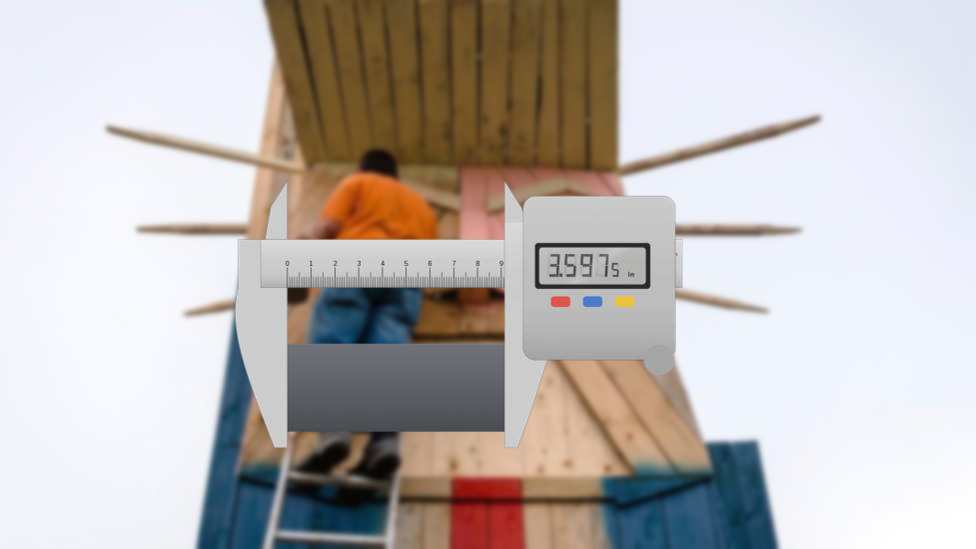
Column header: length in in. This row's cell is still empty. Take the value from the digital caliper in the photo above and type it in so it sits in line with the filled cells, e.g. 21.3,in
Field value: 3.5975,in
